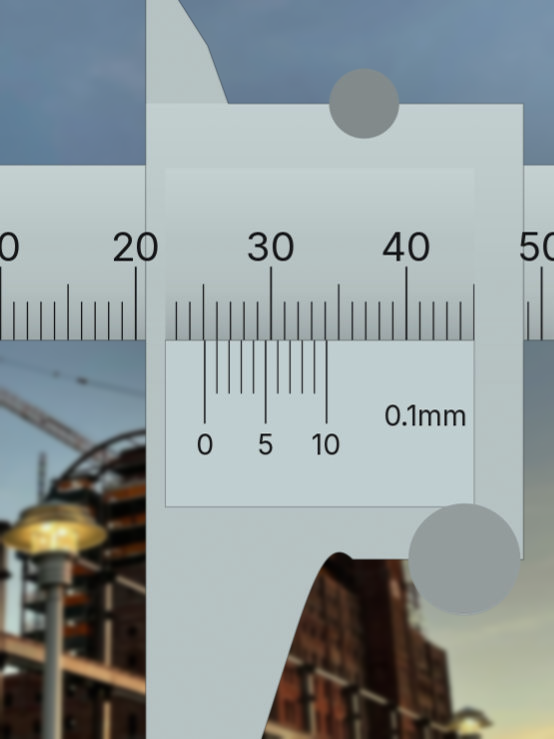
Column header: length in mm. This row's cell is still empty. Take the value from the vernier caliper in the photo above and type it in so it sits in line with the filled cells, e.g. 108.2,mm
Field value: 25.1,mm
